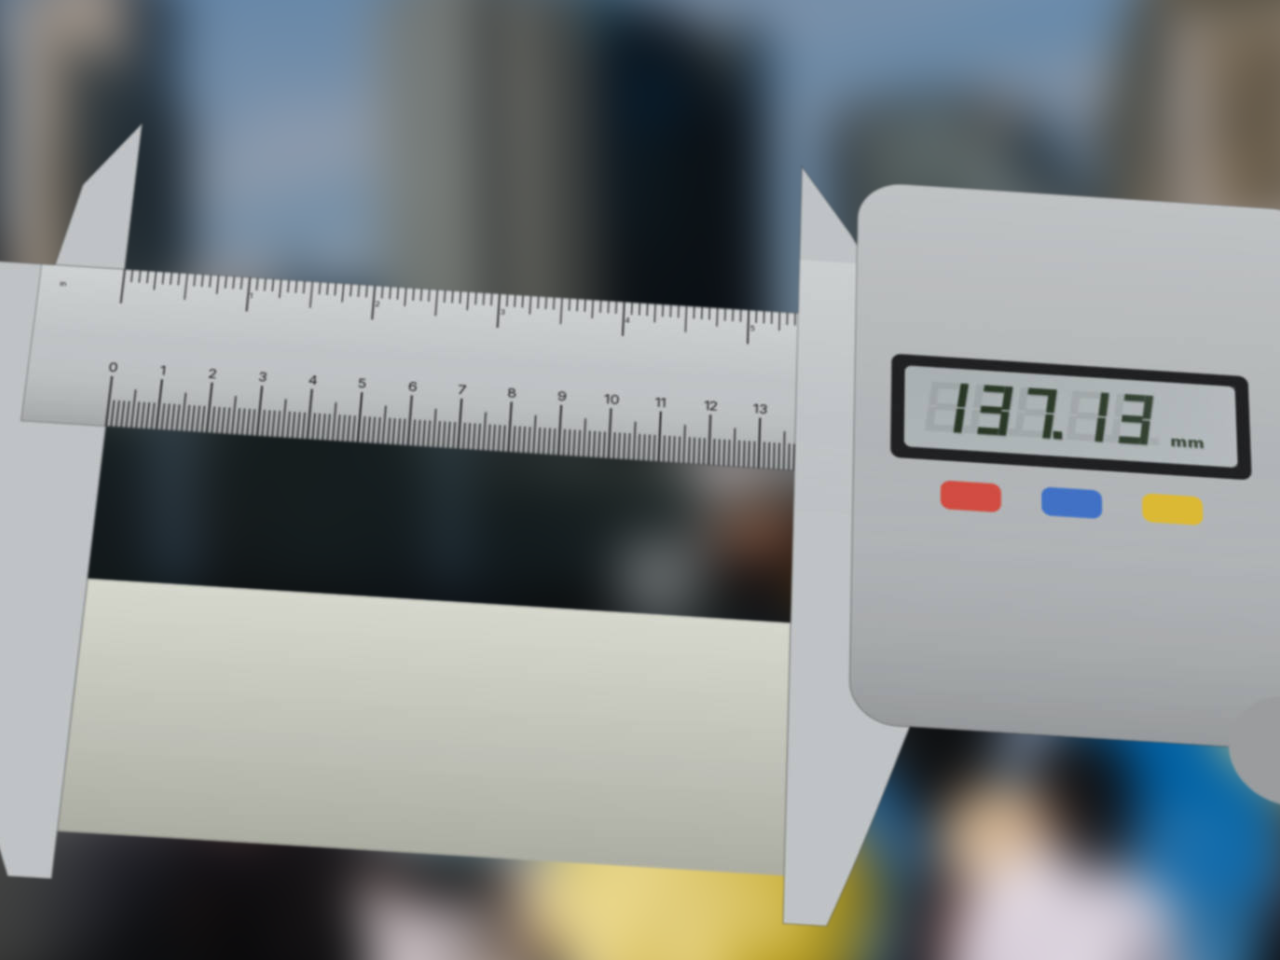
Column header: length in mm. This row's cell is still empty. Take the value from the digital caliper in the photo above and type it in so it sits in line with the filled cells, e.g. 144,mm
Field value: 137.13,mm
